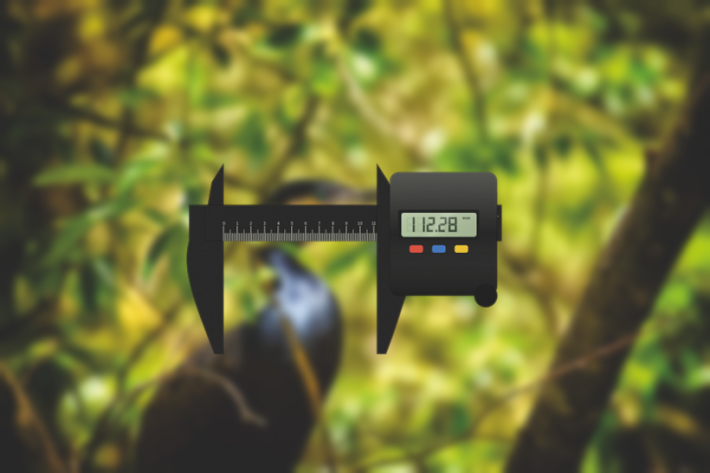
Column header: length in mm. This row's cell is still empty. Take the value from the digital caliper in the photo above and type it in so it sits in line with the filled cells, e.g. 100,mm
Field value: 112.28,mm
